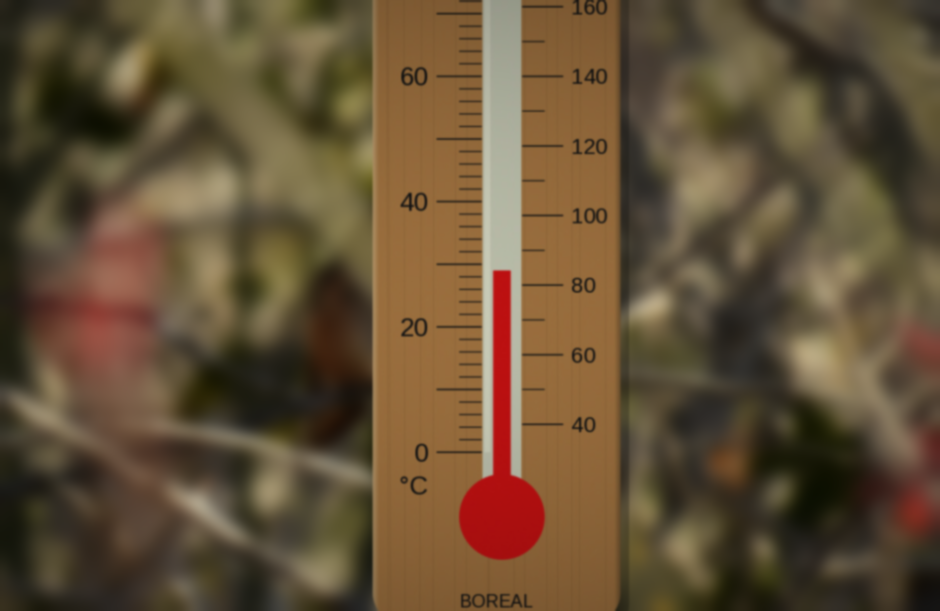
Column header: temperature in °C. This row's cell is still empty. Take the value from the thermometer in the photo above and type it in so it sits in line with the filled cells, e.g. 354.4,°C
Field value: 29,°C
